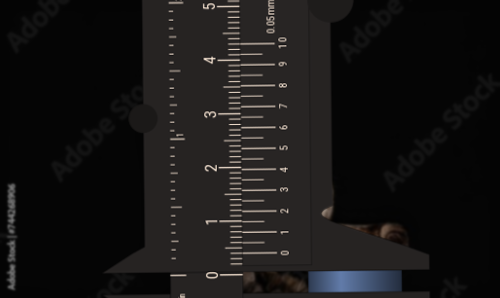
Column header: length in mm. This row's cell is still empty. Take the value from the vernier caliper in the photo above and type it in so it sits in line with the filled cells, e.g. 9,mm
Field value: 4.0,mm
